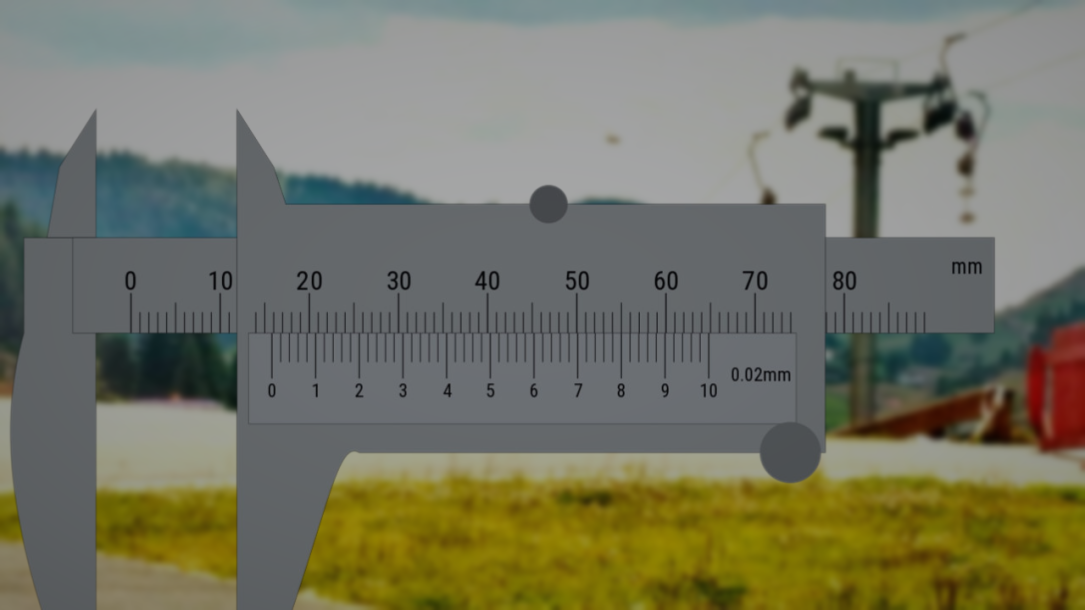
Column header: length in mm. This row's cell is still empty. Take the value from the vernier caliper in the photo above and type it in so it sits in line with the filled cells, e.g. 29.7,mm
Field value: 15.8,mm
